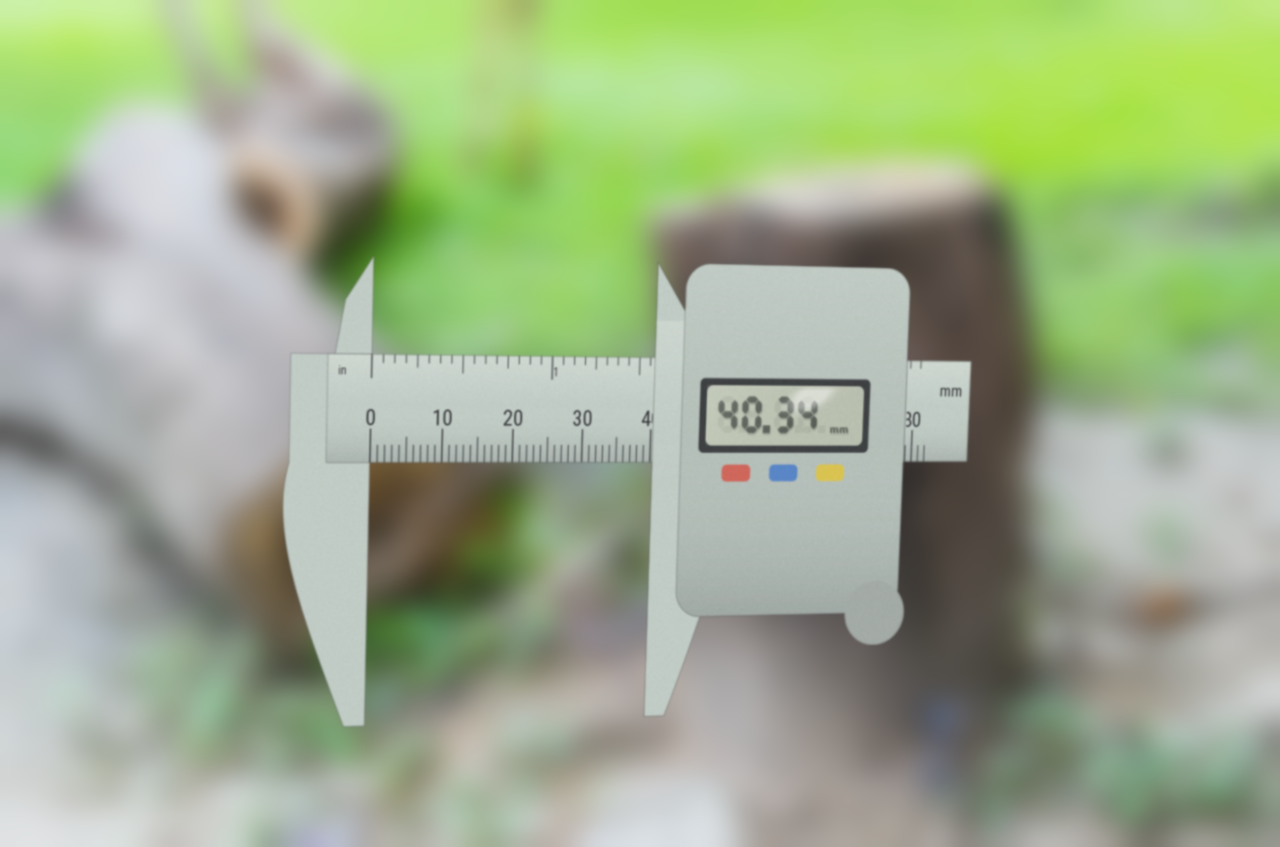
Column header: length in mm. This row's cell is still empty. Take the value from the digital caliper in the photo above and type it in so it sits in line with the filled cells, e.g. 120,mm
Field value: 40.34,mm
